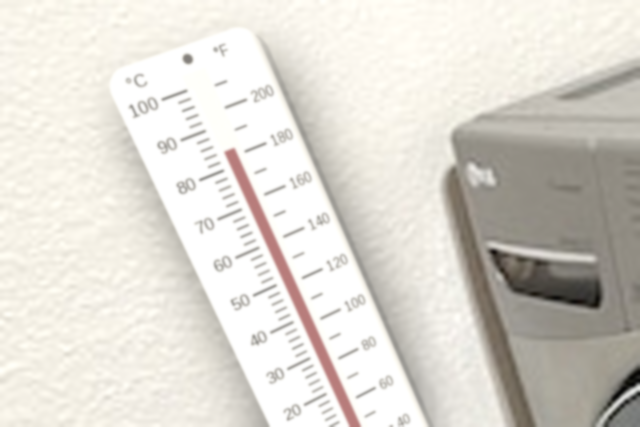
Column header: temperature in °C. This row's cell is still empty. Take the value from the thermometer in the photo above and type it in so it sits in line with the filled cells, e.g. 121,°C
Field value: 84,°C
